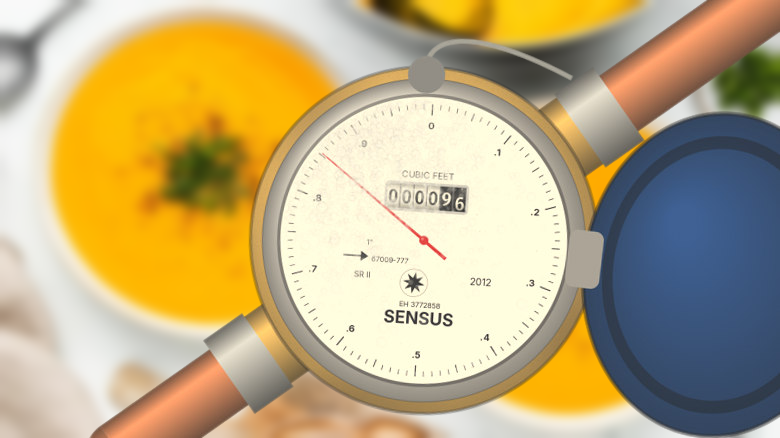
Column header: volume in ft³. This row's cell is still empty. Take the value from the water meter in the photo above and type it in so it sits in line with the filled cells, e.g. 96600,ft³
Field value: 95.85,ft³
